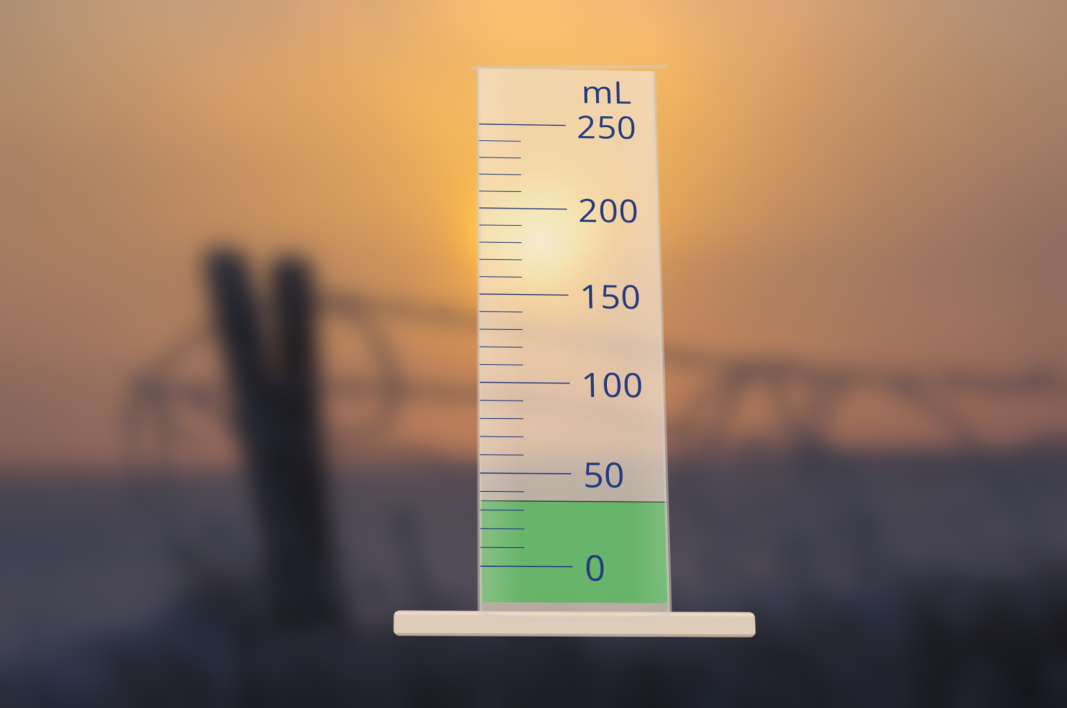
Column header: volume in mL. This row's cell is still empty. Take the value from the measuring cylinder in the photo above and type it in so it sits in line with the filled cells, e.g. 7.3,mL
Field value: 35,mL
